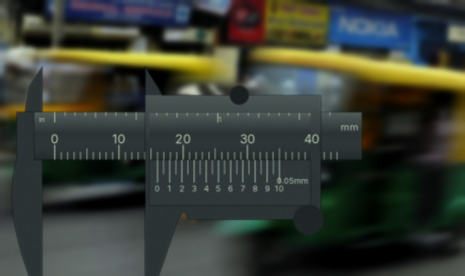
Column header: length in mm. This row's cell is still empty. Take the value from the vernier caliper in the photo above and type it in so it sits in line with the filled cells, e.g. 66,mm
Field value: 16.0,mm
